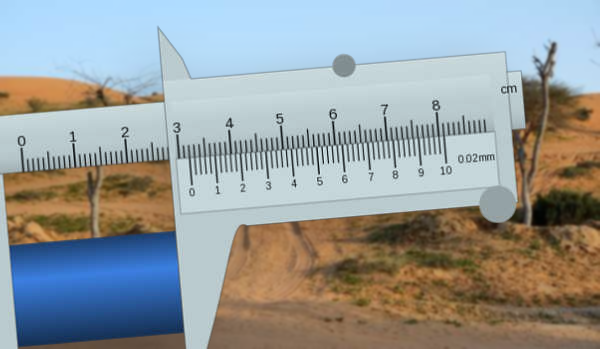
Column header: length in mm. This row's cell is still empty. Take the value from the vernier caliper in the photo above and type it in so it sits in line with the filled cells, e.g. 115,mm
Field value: 32.0,mm
